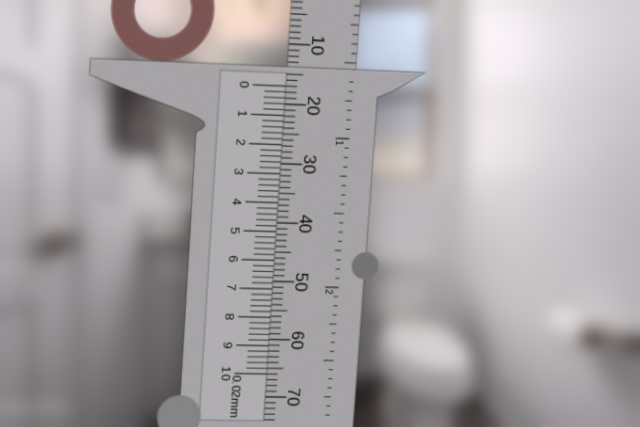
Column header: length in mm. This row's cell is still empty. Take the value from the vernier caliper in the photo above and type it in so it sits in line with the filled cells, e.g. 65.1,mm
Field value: 17.0,mm
